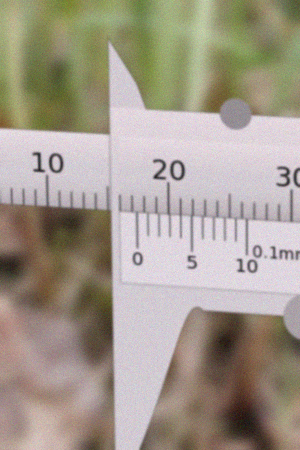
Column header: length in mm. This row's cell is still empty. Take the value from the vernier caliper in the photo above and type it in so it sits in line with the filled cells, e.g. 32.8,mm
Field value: 17.4,mm
